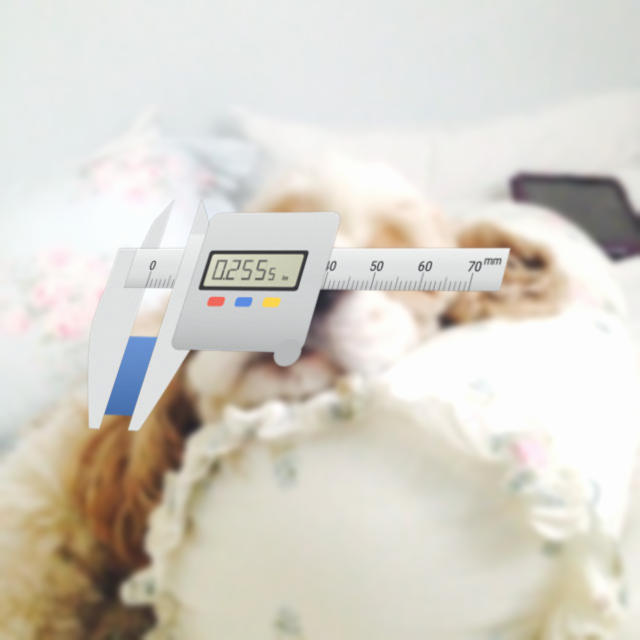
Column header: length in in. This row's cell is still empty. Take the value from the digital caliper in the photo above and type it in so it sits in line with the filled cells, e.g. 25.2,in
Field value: 0.2555,in
